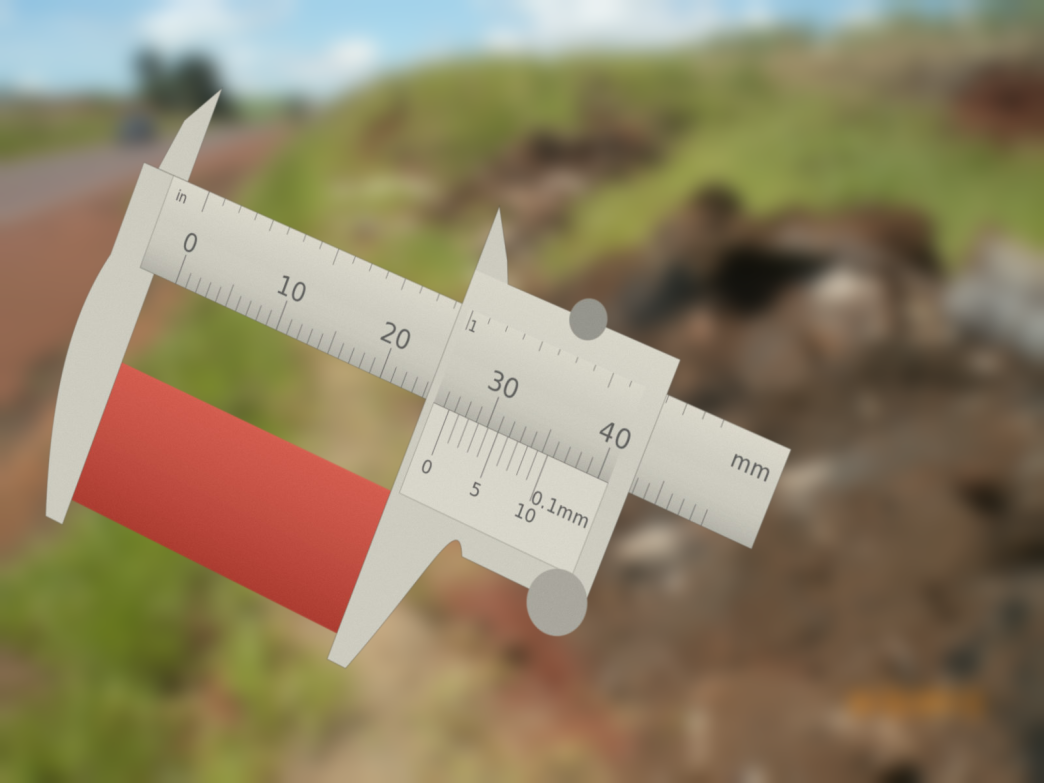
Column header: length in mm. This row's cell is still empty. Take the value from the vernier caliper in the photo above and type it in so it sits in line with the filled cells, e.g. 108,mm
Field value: 26.5,mm
